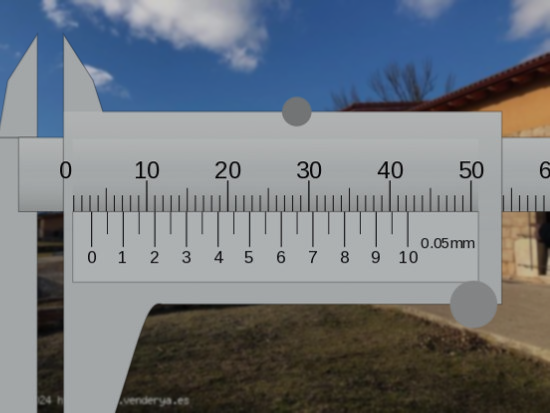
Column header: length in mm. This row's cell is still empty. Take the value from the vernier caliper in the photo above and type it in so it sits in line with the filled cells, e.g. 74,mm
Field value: 3.2,mm
